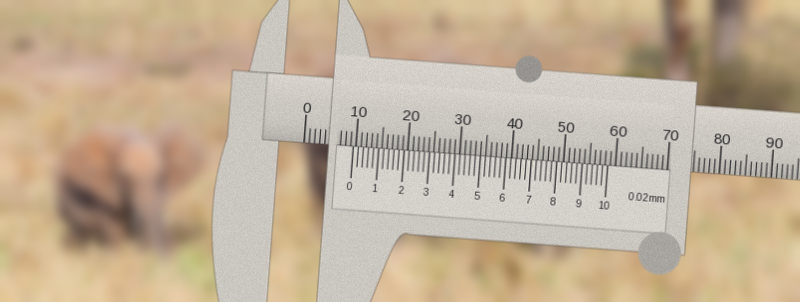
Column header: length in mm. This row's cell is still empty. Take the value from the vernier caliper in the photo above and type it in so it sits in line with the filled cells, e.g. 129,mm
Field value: 9.5,mm
